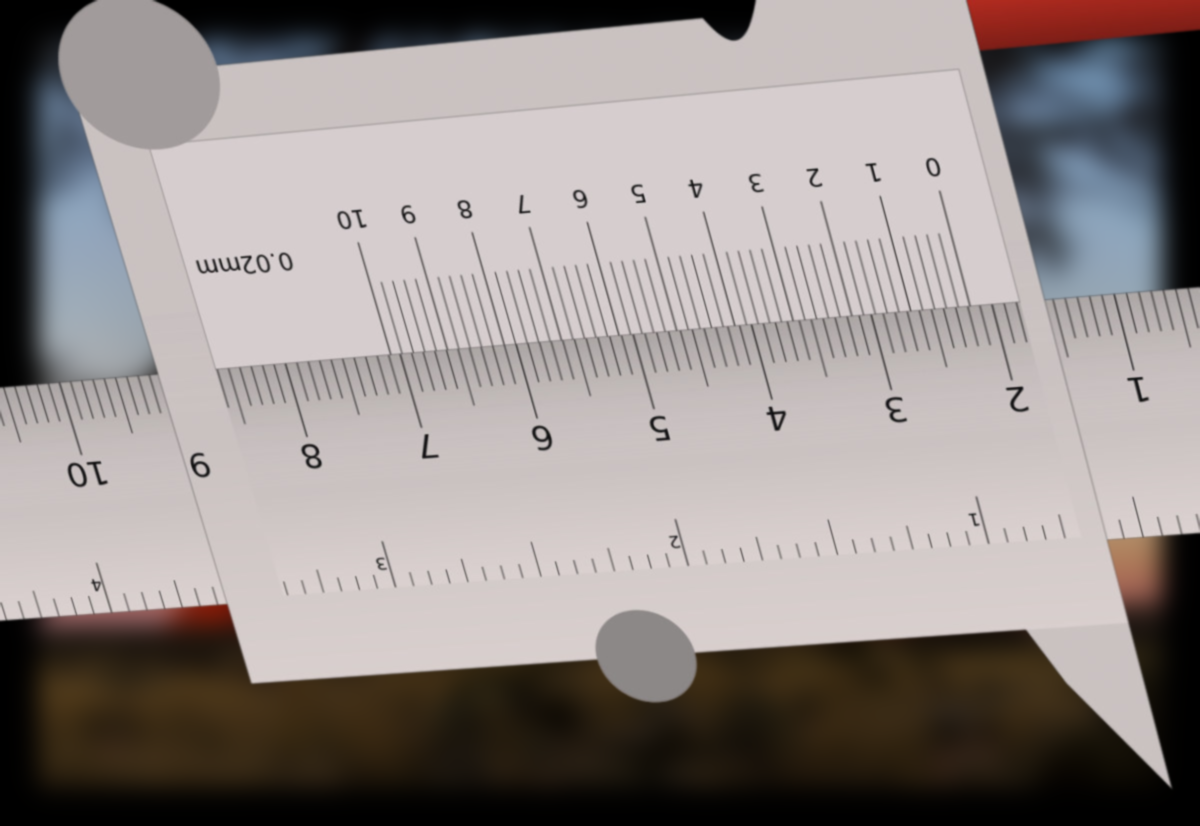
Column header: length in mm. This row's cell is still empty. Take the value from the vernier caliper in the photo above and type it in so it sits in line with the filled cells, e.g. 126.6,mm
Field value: 21.8,mm
